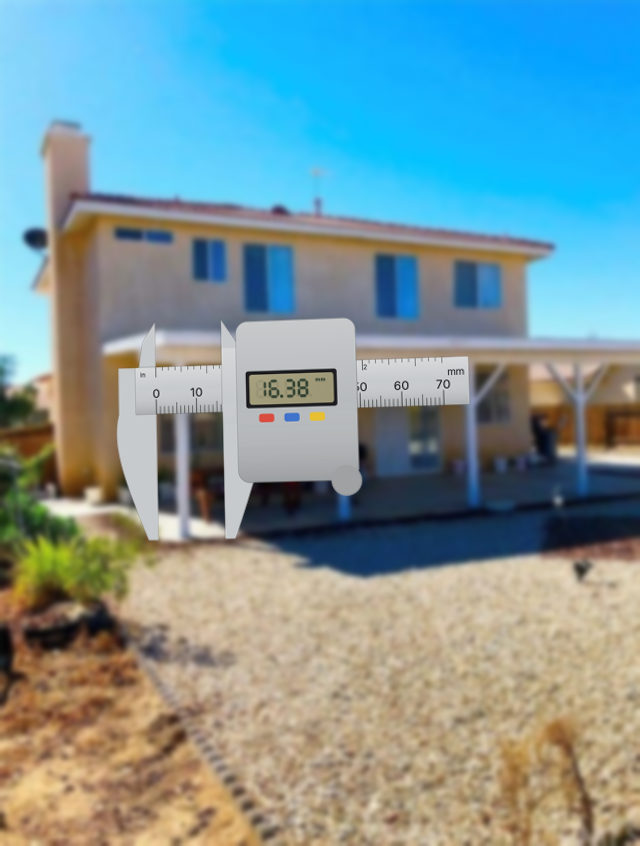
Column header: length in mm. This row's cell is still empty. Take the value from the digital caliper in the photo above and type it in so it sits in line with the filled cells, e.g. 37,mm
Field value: 16.38,mm
